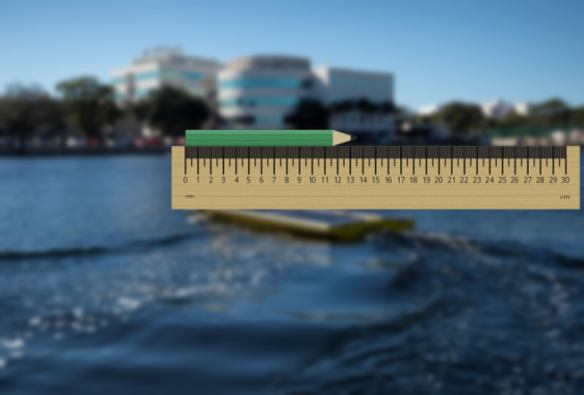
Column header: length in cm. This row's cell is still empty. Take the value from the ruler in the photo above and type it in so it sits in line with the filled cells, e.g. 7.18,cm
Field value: 13.5,cm
